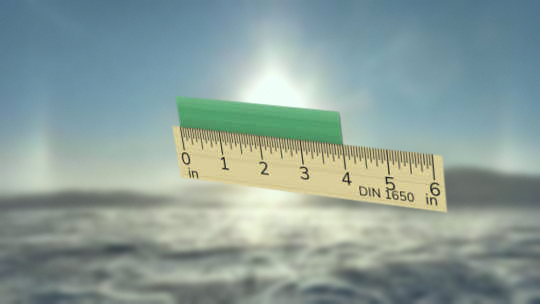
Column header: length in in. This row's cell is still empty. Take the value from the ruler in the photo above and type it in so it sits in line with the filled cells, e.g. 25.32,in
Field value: 4,in
